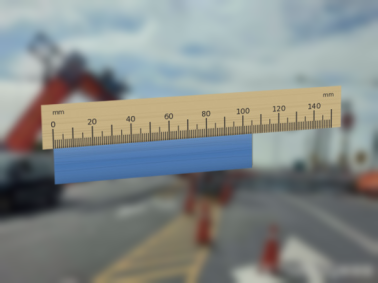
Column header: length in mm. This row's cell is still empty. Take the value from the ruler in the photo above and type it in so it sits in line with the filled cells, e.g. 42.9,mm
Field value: 105,mm
